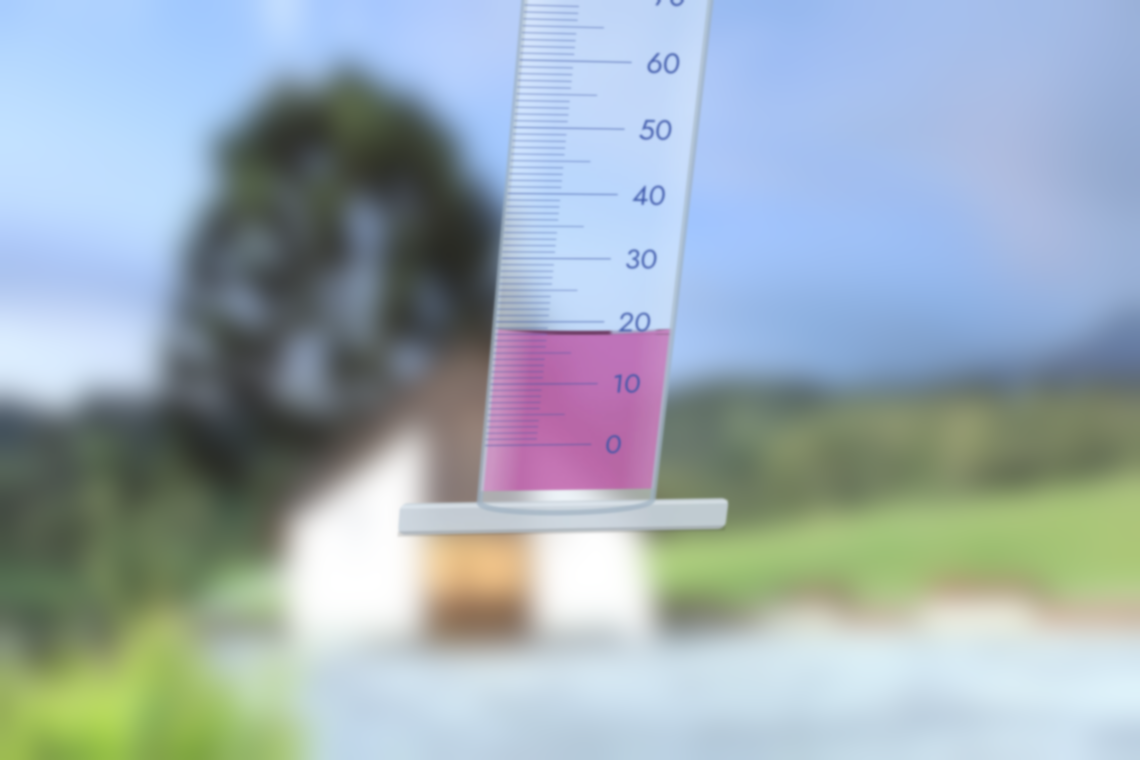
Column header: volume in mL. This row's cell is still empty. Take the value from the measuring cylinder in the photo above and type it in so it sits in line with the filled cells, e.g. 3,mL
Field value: 18,mL
